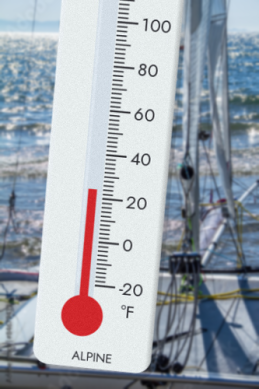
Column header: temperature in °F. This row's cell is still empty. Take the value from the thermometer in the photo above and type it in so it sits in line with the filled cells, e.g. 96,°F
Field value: 24,°F
